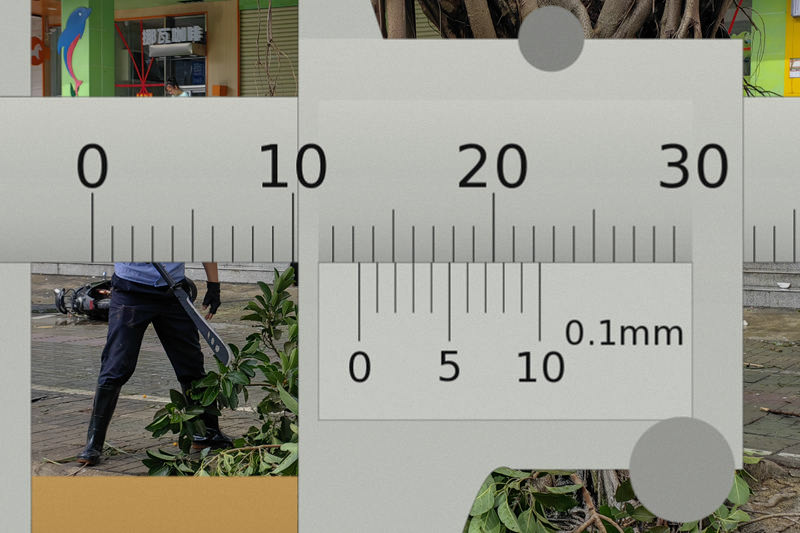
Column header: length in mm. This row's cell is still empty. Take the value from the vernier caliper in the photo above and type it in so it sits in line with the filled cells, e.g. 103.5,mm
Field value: 13.3,mm
